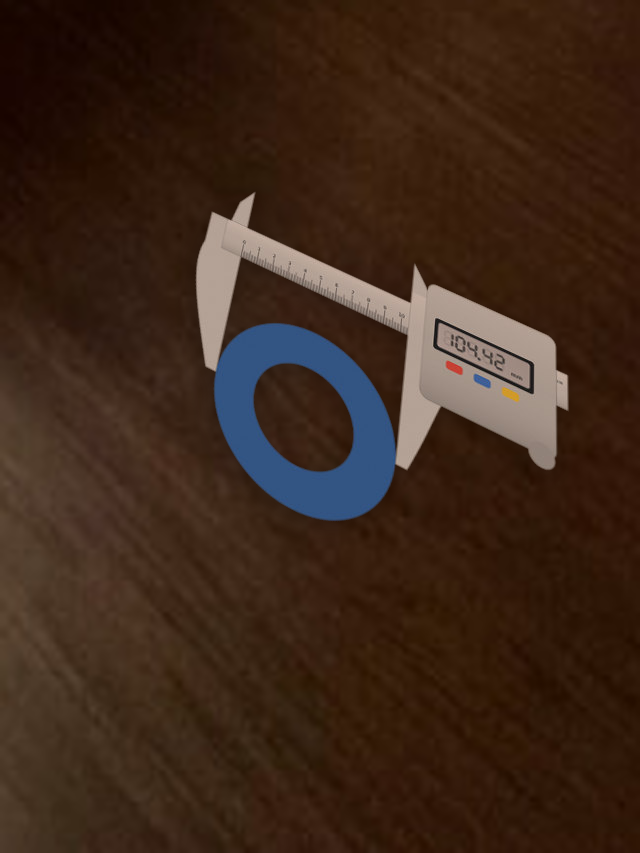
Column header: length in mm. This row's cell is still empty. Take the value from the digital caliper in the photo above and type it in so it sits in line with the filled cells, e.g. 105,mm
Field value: 104.42,mm
